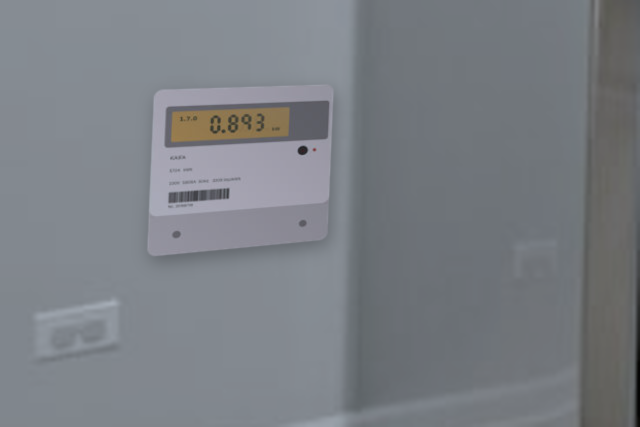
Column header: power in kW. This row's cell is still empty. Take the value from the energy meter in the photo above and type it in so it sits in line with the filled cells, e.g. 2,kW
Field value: 0.893,kW
